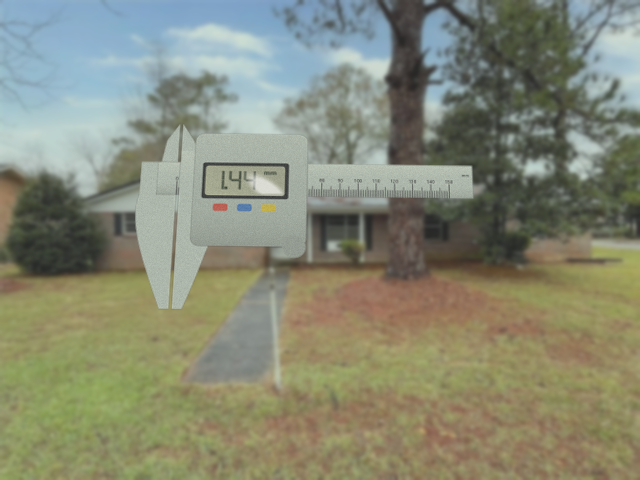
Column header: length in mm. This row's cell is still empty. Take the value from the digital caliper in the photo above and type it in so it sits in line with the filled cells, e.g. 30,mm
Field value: 1.44,mm
